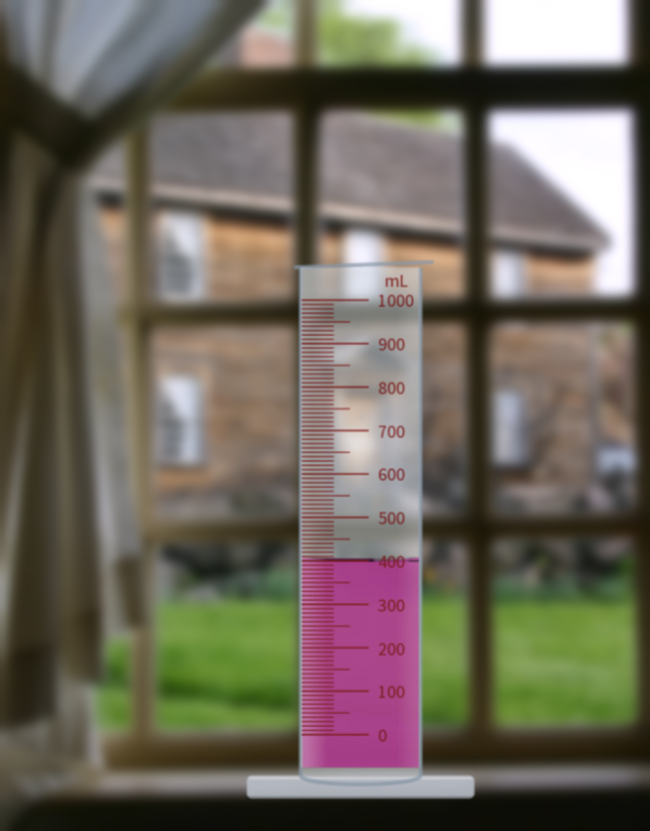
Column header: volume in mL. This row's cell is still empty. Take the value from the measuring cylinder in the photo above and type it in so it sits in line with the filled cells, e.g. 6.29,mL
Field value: 400,mL
